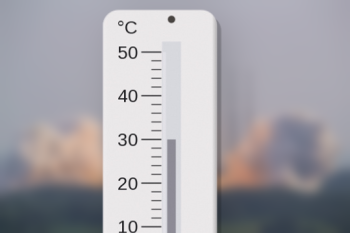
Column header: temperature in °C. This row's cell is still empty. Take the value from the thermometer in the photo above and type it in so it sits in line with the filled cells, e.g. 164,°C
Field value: 30,°C
